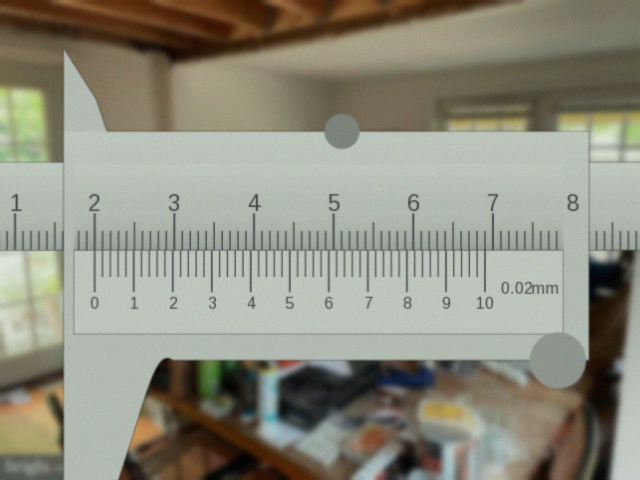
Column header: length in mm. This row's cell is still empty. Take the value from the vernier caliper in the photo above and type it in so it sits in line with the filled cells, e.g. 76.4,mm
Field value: 20.0,mm
